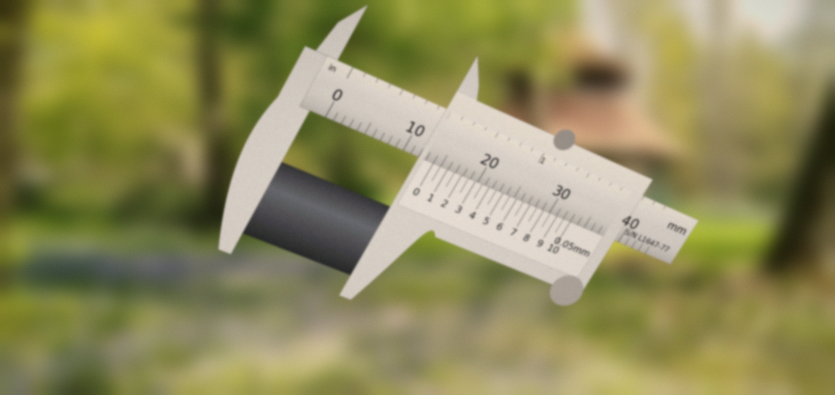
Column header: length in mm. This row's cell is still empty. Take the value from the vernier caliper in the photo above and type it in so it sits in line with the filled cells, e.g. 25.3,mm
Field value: 14.0,mm
